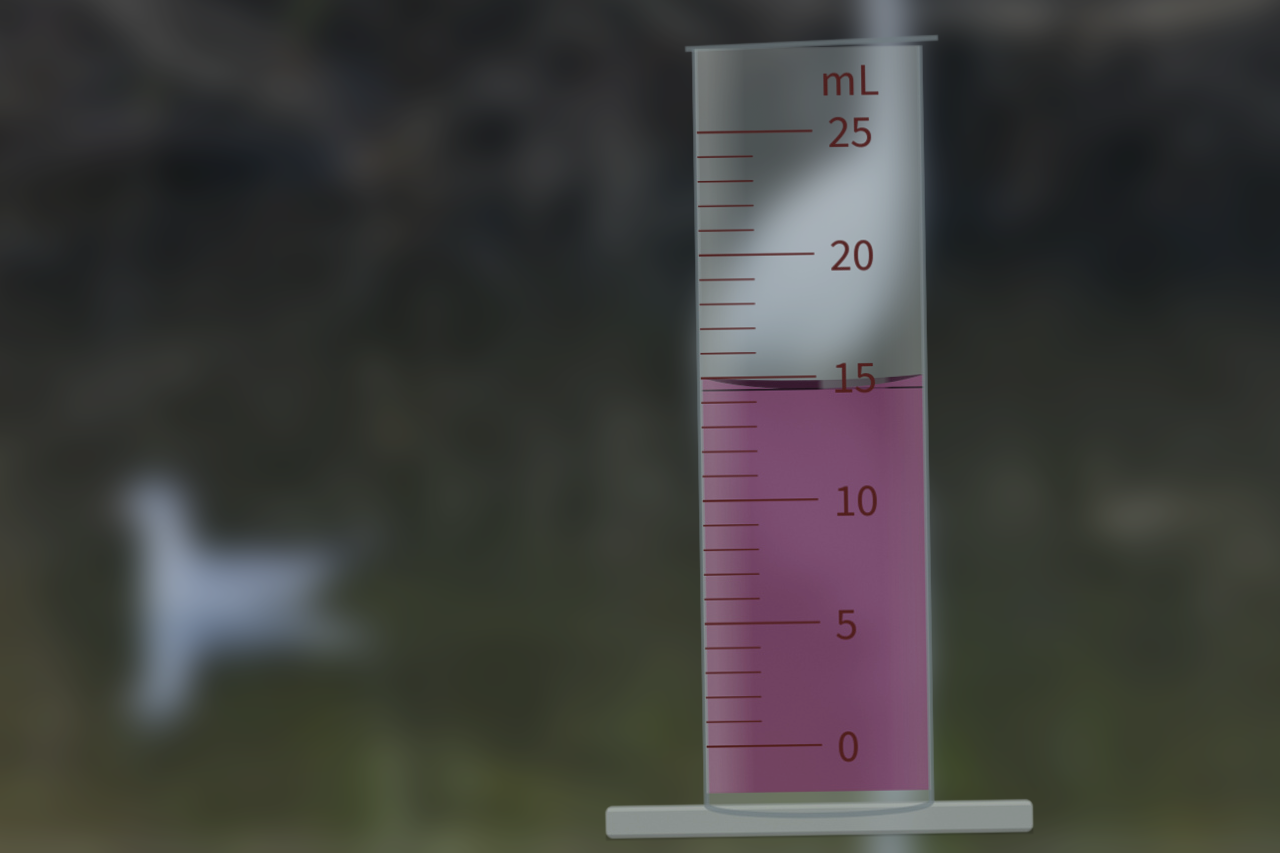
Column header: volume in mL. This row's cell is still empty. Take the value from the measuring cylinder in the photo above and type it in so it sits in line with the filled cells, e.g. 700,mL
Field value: 14.5,mL
